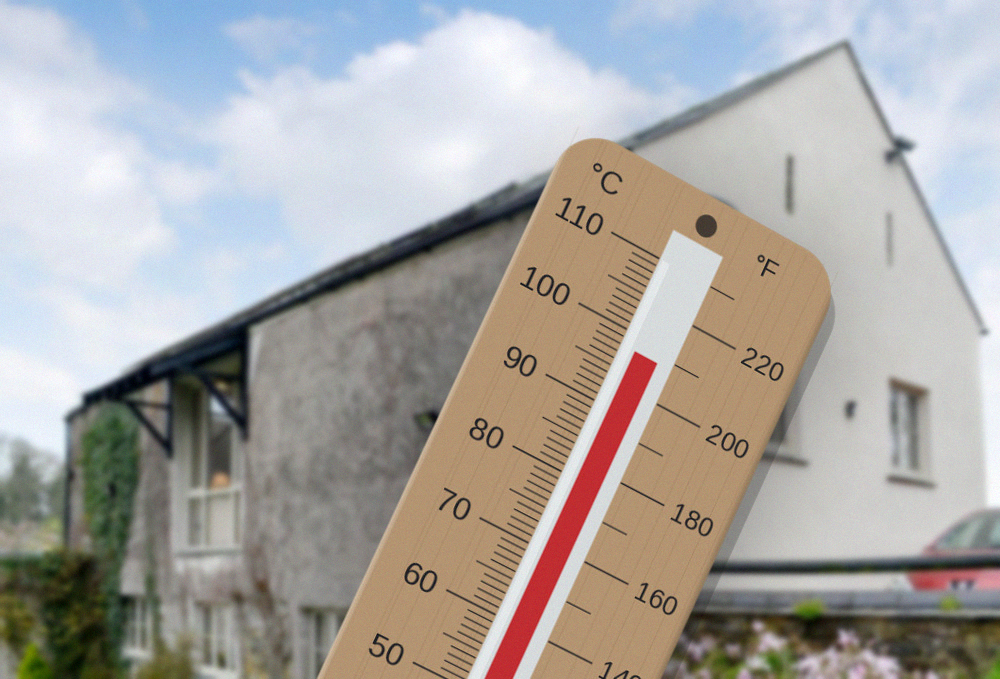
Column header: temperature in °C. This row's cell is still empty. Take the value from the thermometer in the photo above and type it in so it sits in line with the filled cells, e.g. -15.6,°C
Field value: 98,°C
